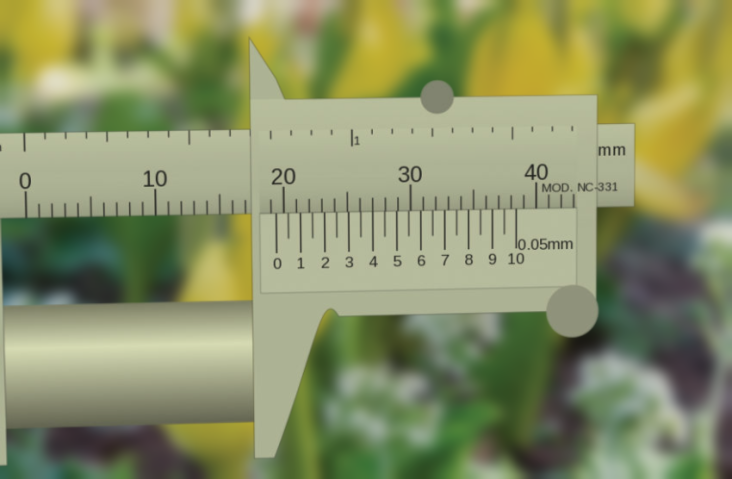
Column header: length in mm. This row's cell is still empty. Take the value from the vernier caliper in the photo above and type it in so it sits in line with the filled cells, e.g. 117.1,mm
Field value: 19.4,mm
